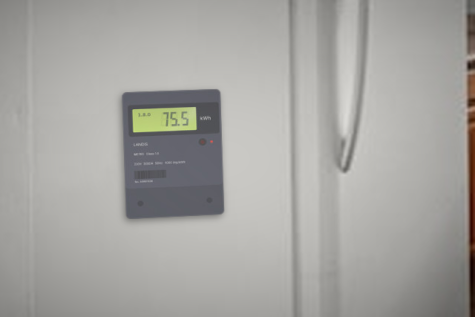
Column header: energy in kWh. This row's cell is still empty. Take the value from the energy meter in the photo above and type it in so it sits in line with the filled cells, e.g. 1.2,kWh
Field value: 75.5,kWh
